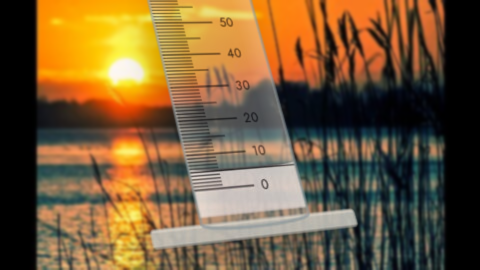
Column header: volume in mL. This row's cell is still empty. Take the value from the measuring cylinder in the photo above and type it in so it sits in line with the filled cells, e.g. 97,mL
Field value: 5,mL
